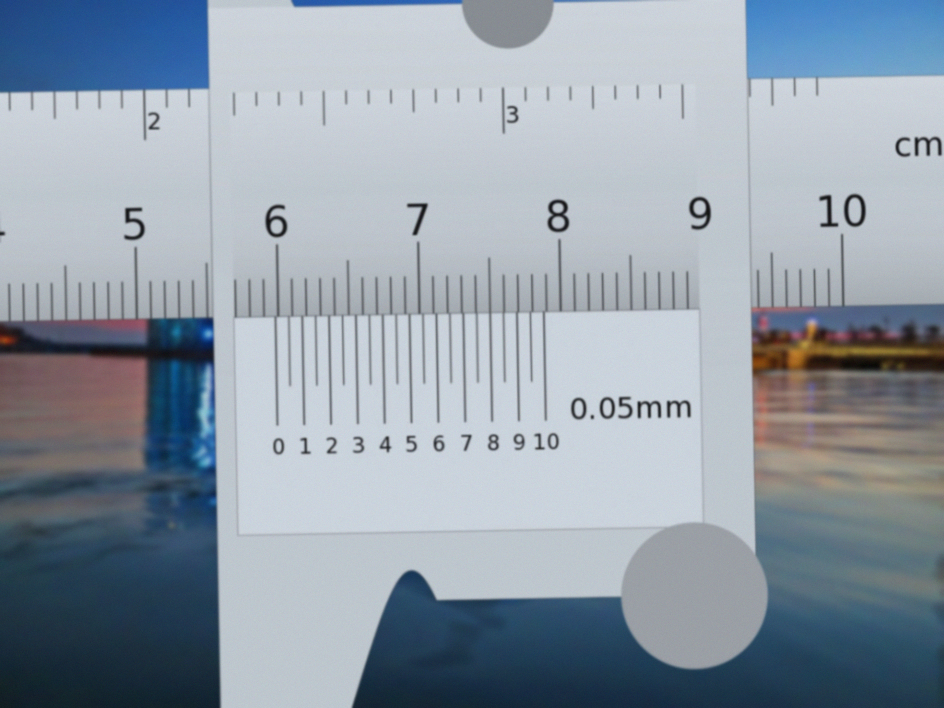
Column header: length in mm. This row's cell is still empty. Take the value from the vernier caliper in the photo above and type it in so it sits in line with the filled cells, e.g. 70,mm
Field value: 59.8,mm
